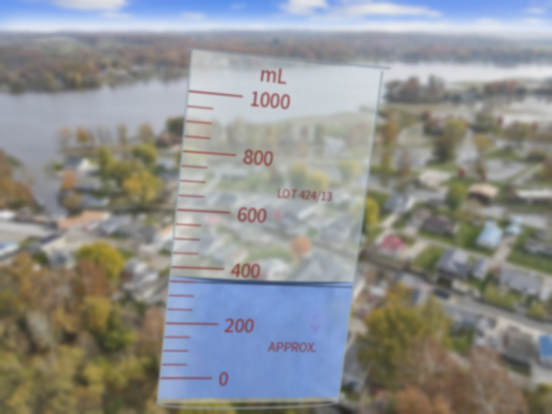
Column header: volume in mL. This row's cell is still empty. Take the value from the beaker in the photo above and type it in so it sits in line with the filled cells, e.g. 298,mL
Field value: 350,mL
